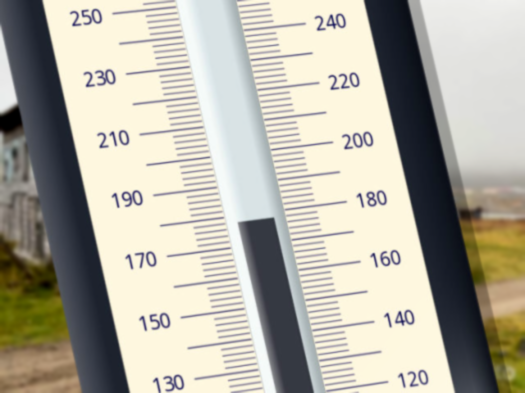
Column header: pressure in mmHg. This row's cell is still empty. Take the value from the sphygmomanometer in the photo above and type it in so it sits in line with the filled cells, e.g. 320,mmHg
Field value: 178,mmHg
